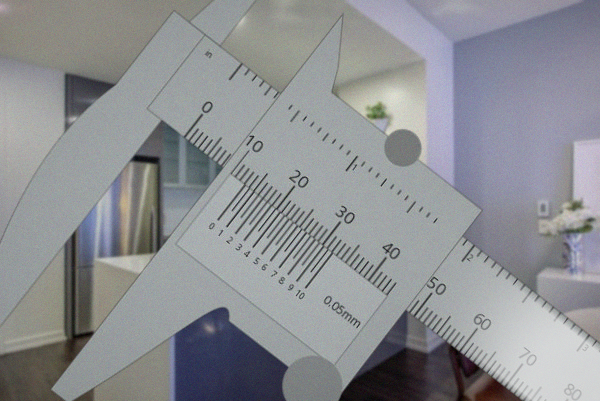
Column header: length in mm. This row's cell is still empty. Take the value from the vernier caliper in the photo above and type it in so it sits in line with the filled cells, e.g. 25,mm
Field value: 13.2,mm
